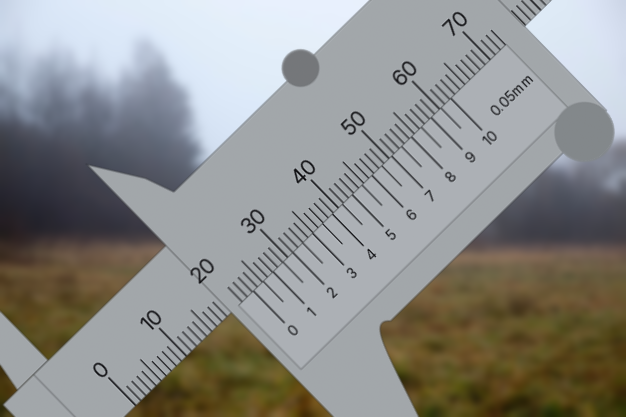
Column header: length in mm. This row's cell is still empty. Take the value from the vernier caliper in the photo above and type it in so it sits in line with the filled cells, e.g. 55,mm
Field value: 23.2,mm
